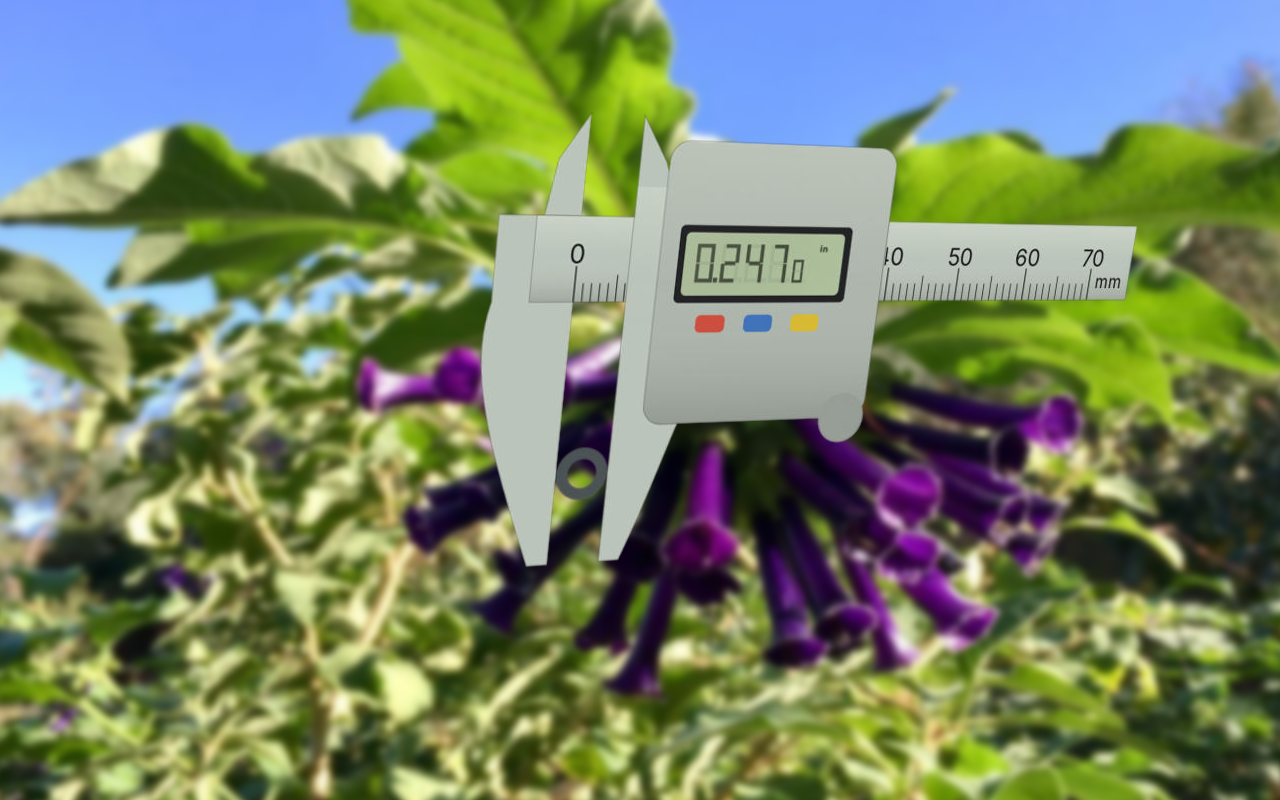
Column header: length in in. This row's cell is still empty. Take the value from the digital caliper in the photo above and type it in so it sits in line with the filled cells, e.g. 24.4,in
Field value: 0.2470,in
